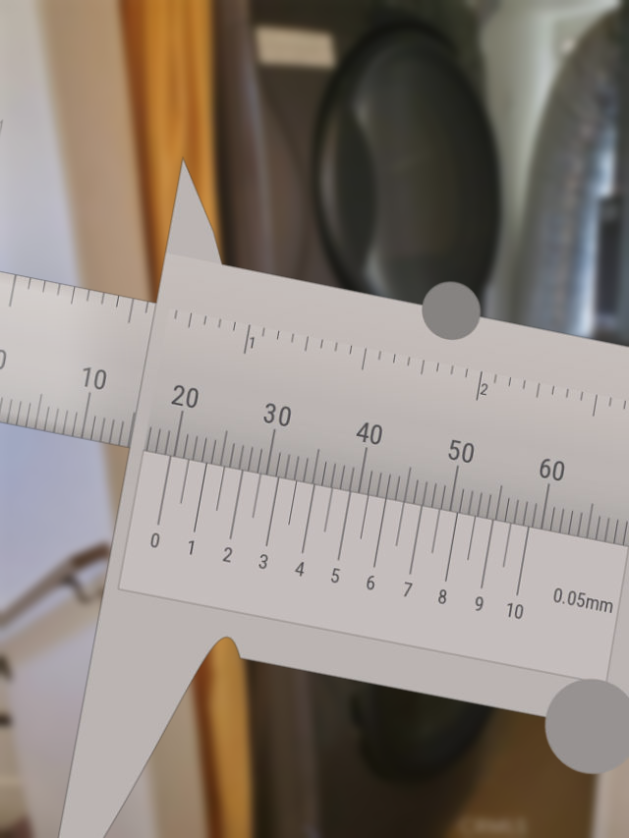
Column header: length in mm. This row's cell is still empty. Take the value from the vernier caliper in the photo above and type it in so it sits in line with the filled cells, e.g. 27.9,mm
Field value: 19.6,mm
